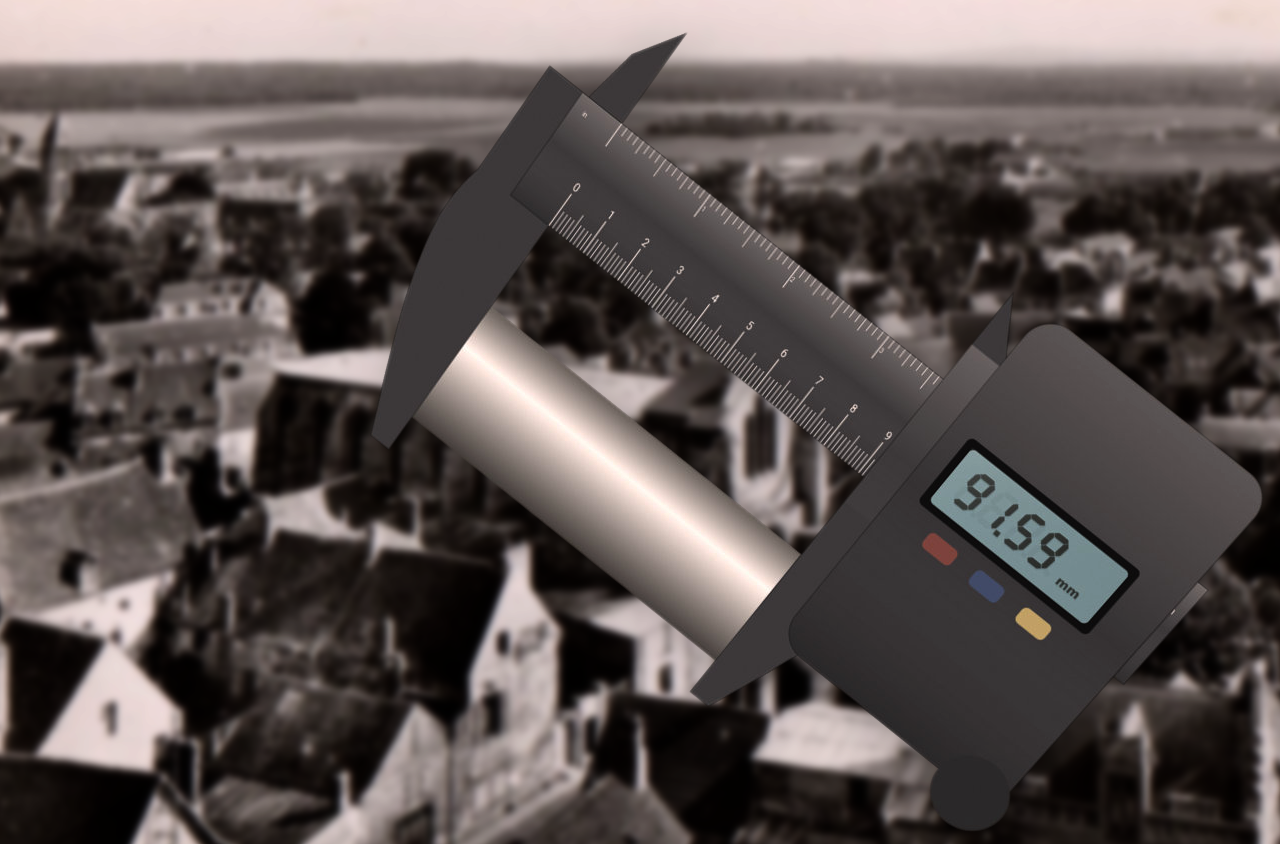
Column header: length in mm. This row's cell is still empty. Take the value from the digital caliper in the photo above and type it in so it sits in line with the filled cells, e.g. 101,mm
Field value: 91.59,mm
